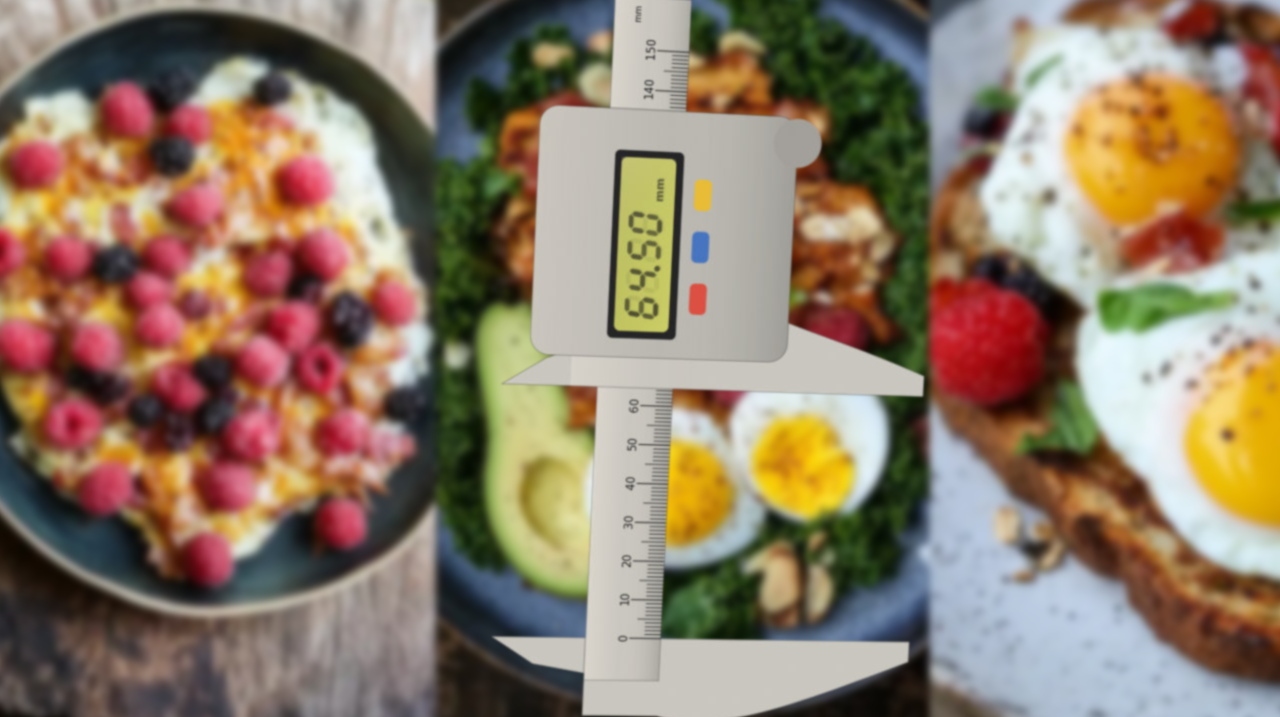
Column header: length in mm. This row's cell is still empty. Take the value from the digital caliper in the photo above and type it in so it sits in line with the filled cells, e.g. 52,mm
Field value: 64.50,mm
